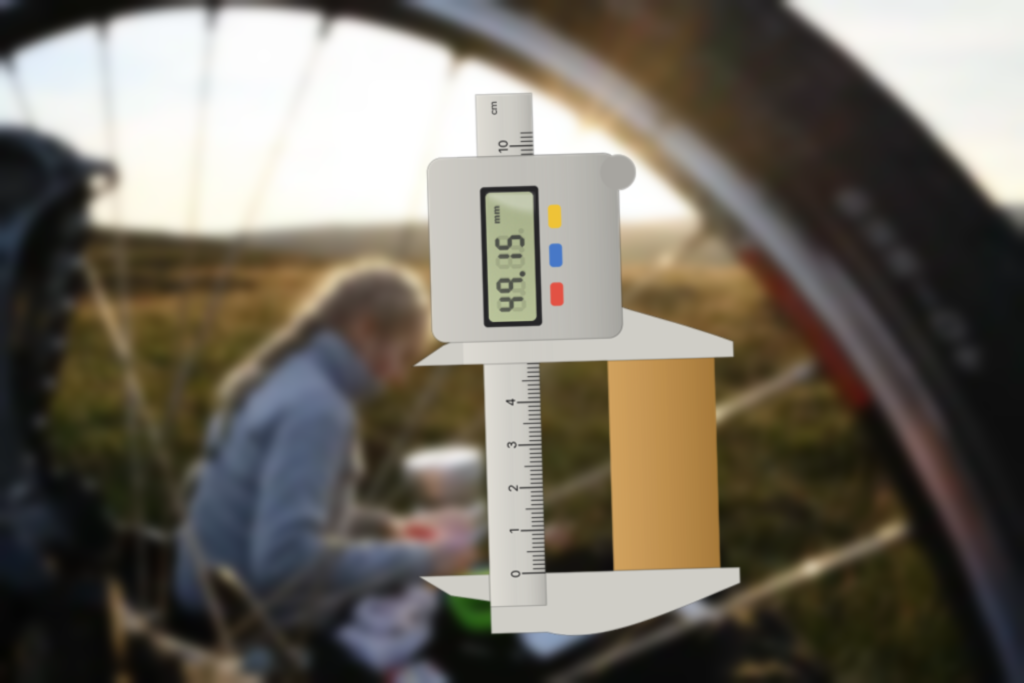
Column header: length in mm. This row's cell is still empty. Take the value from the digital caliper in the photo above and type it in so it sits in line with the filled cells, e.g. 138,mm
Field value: 49.15,mm
